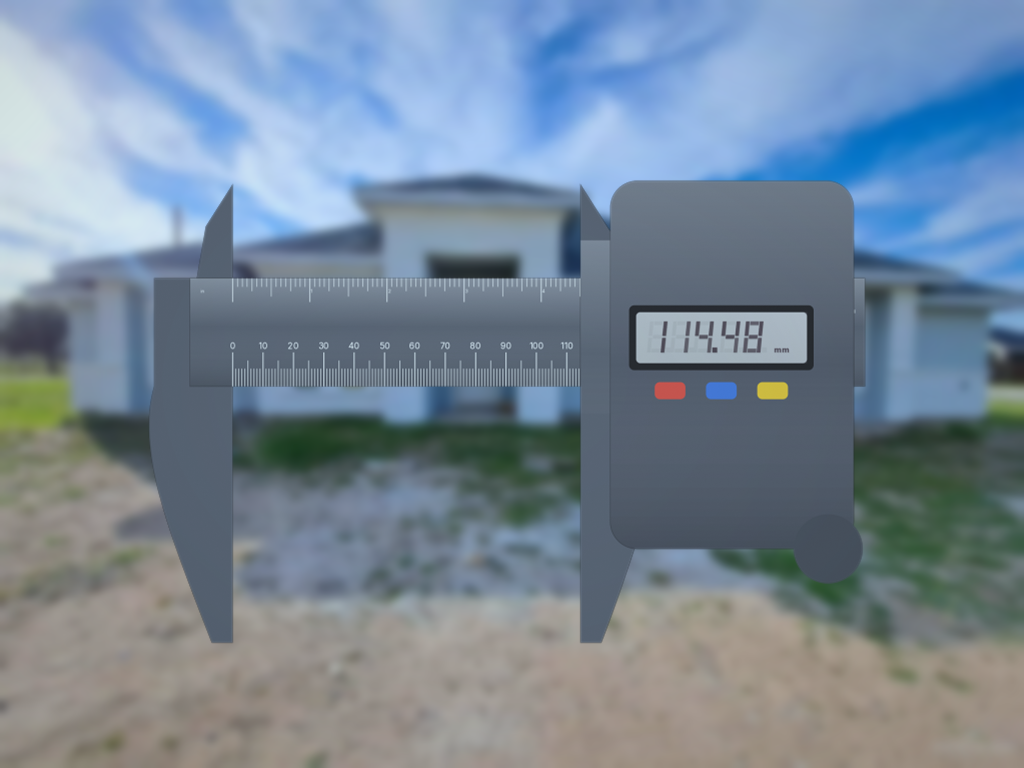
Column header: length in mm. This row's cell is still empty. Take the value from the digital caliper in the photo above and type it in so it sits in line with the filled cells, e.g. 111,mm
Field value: 114.48,mm
